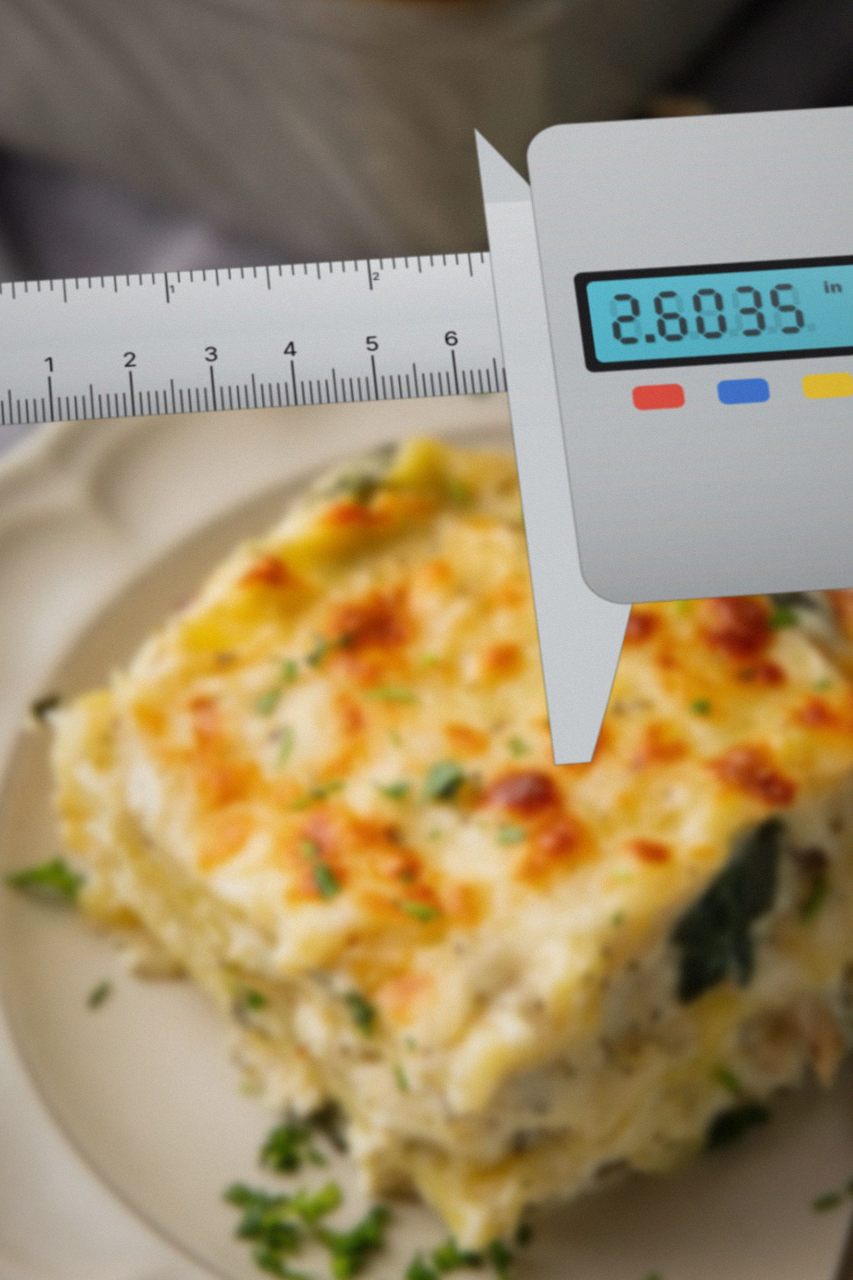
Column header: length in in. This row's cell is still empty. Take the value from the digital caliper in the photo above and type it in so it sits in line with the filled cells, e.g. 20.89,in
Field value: 2.6035,in
